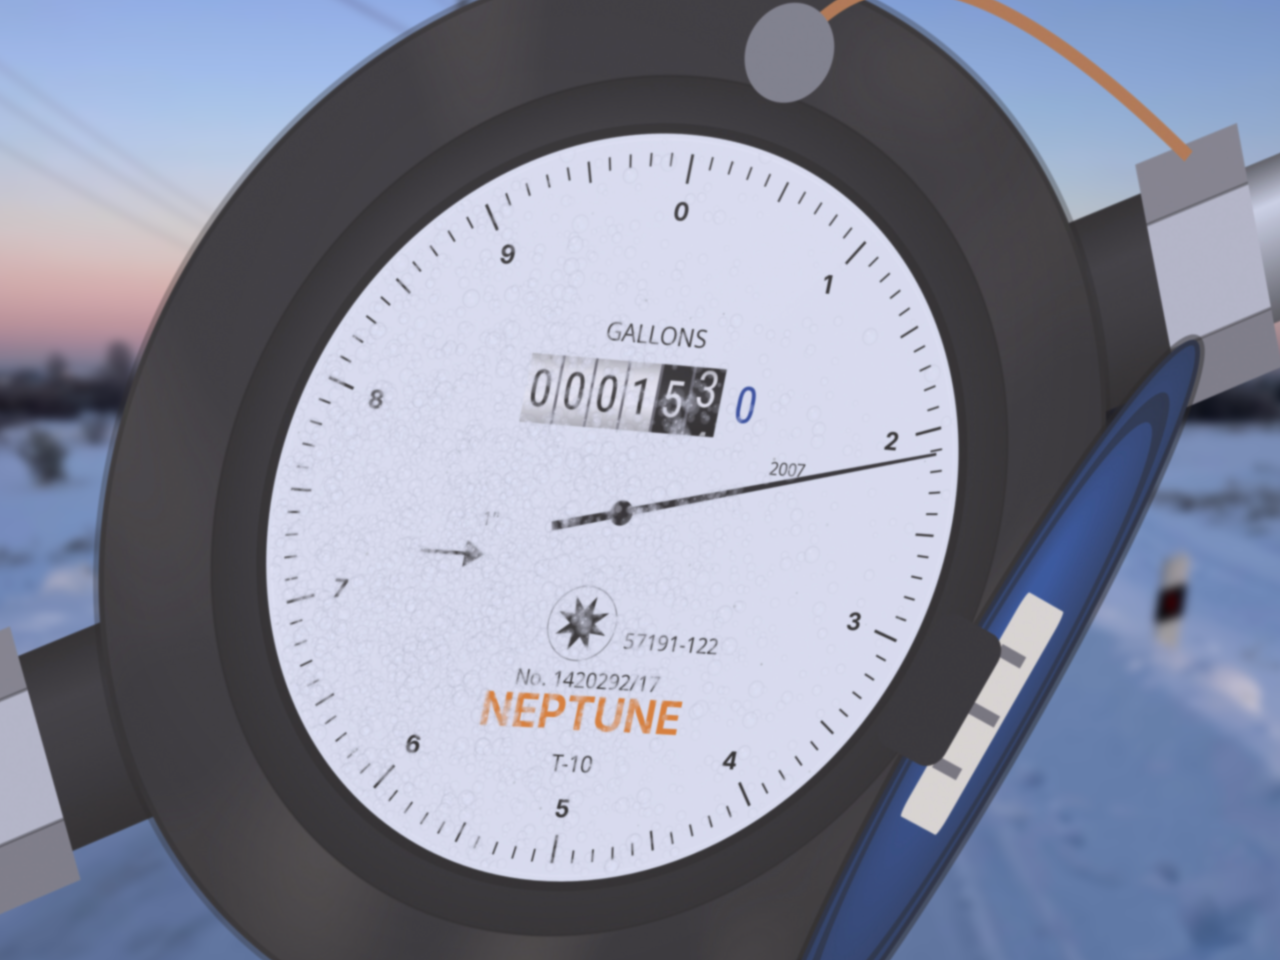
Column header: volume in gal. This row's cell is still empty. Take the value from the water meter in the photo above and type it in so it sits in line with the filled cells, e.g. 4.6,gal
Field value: 1532.1,gal
